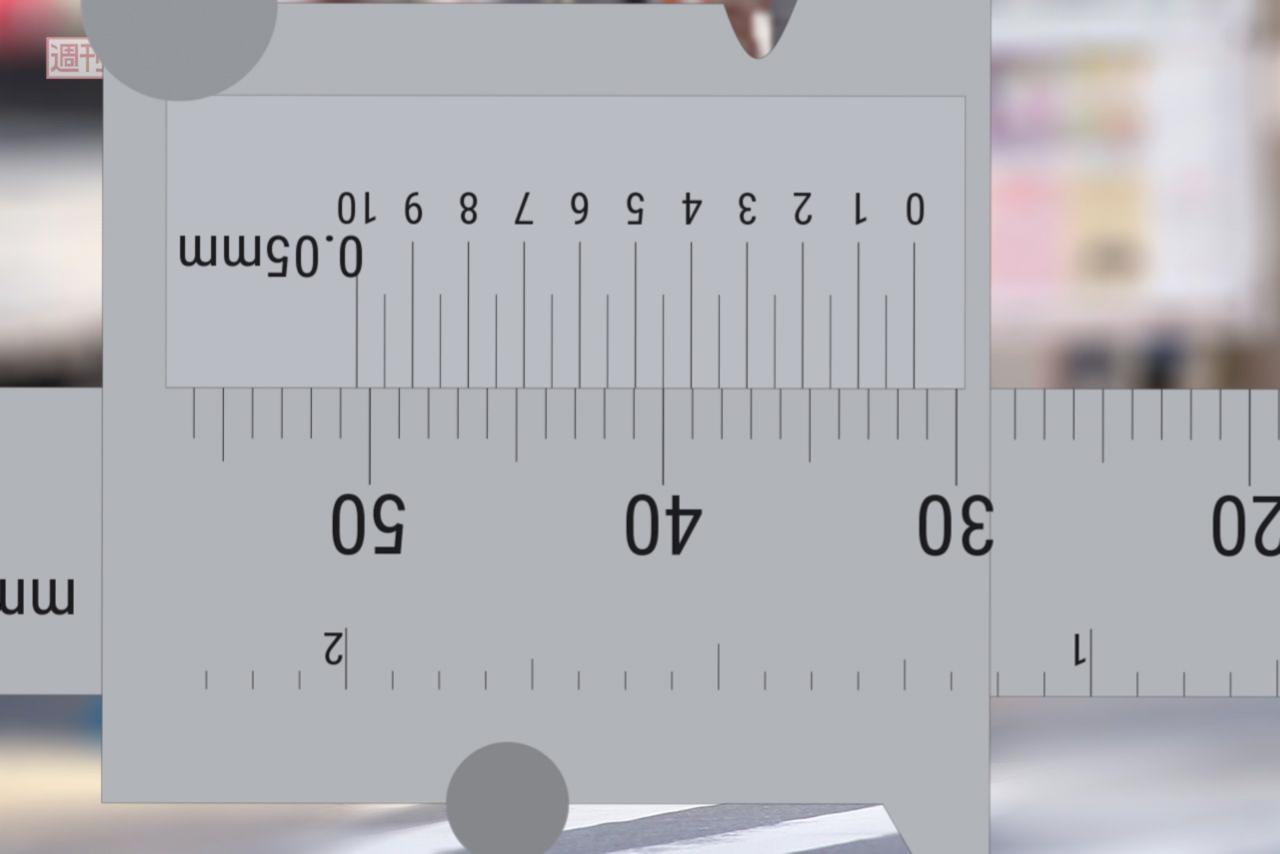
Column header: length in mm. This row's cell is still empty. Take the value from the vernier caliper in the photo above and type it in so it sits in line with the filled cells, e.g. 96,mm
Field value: 31.45,mm
